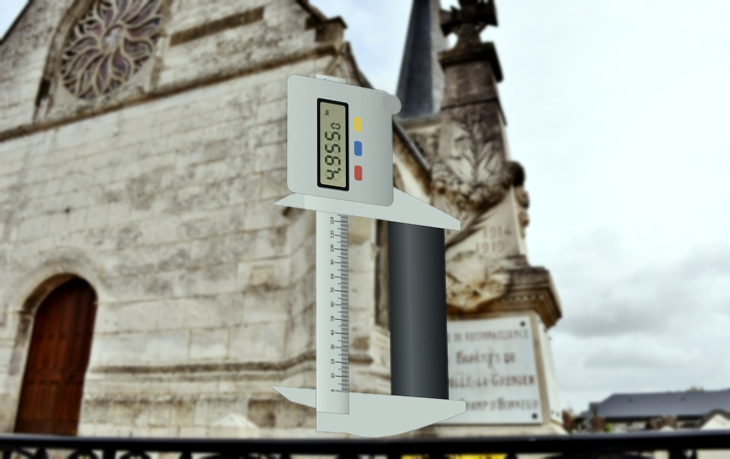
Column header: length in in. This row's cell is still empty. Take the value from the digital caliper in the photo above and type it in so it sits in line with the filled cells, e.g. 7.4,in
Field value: 4.9550,in
